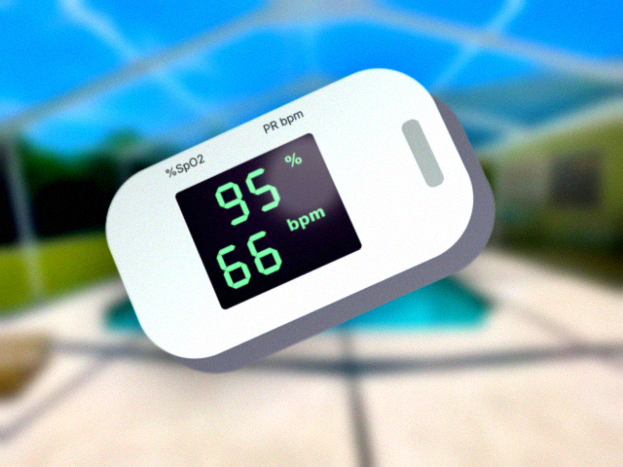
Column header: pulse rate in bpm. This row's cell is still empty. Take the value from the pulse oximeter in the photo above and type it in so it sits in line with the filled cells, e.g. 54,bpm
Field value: 66,bpm
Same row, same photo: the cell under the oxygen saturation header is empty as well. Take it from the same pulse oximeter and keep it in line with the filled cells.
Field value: 95,%
